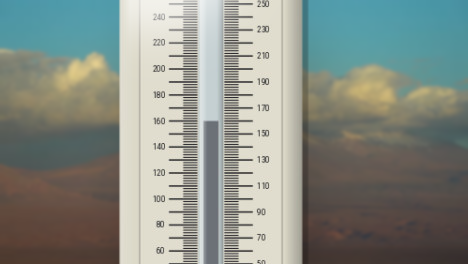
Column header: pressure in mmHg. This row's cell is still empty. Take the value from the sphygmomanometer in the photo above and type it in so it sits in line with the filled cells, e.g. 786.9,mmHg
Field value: 160,mmHg
